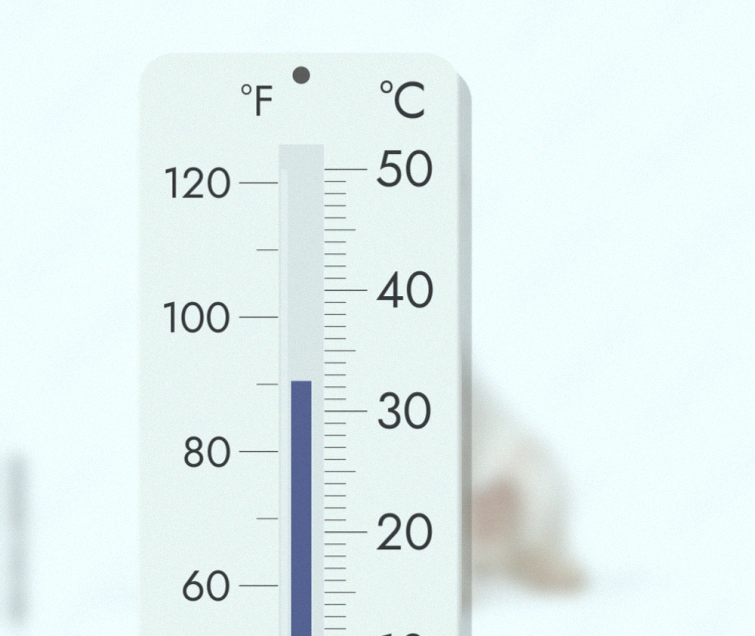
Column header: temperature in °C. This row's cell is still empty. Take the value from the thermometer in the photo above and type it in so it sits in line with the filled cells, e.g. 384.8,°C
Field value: 32.5,°C
